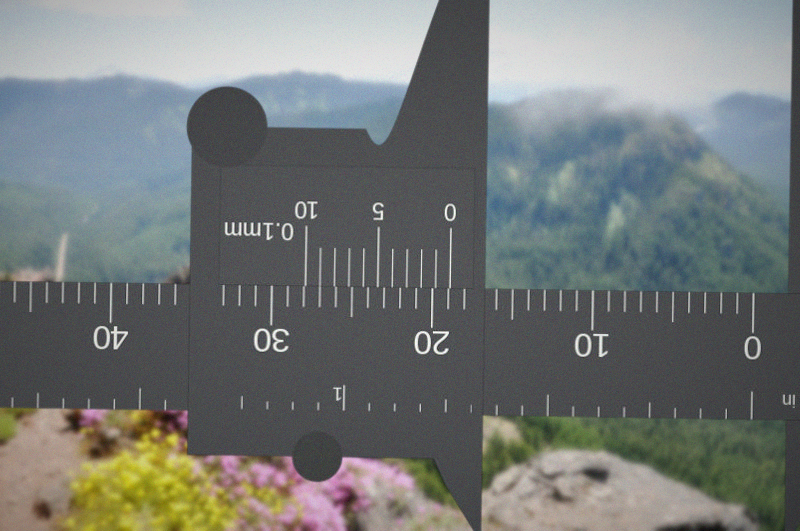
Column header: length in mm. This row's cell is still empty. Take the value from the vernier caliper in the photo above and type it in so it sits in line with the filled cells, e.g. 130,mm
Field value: 18.9,mm
